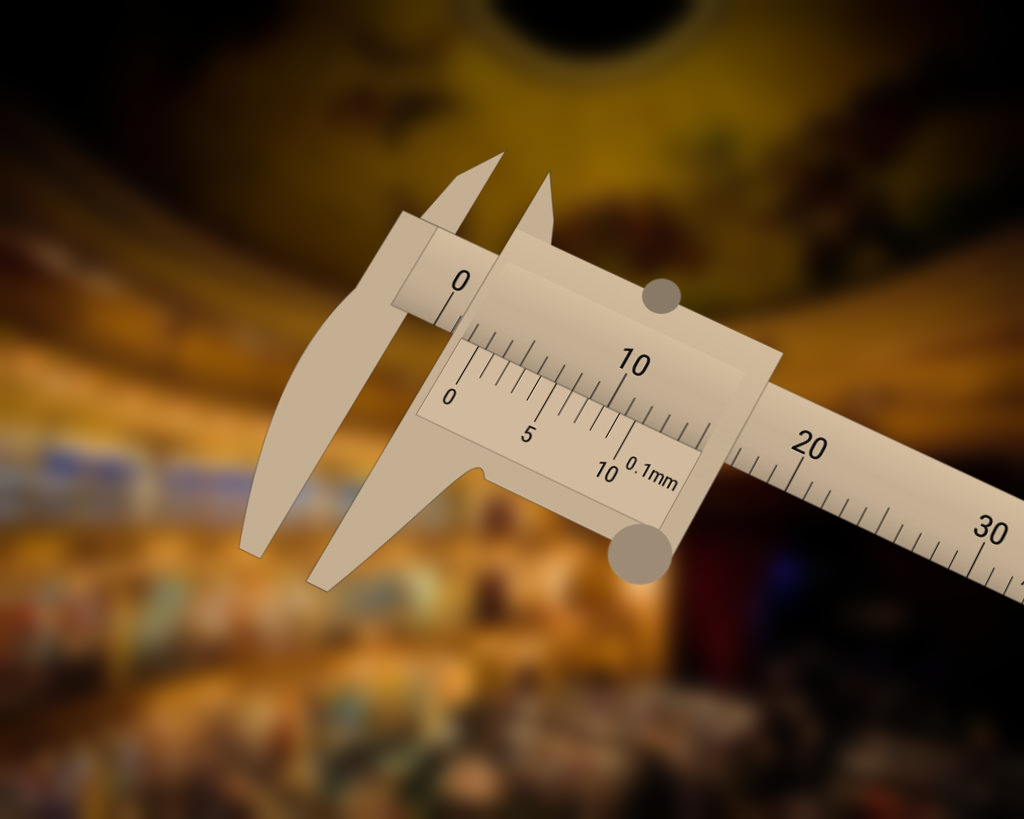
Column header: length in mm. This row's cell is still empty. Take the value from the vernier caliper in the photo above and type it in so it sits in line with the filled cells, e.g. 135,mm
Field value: 2.6,mm
